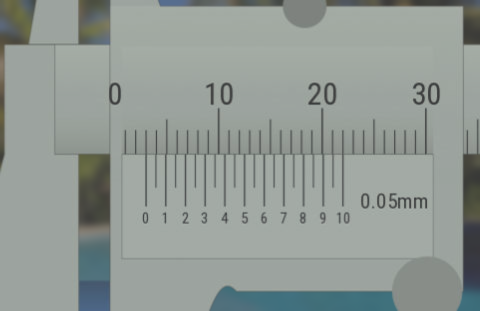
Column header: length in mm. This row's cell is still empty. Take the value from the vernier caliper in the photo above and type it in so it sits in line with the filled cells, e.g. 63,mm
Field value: 3.0,mm
